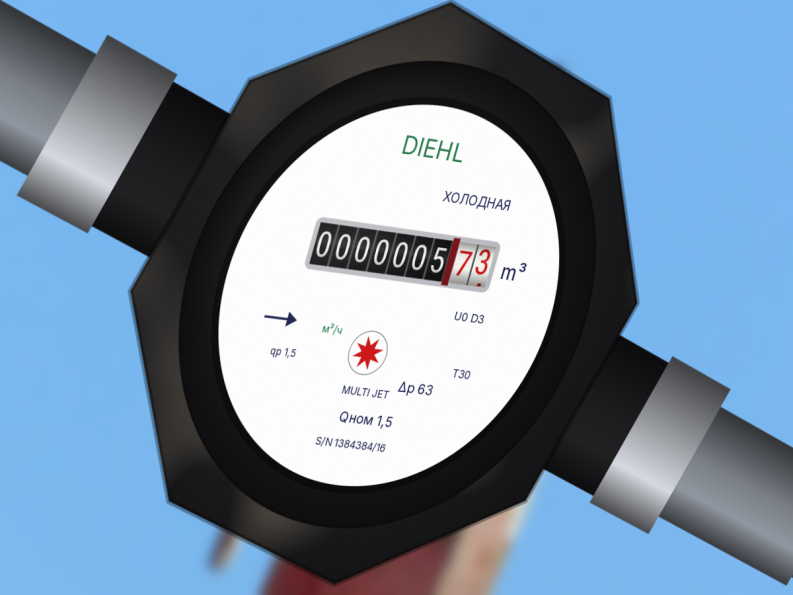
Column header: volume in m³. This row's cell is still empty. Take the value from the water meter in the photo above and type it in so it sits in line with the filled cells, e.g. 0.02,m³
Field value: 5.73,m³
